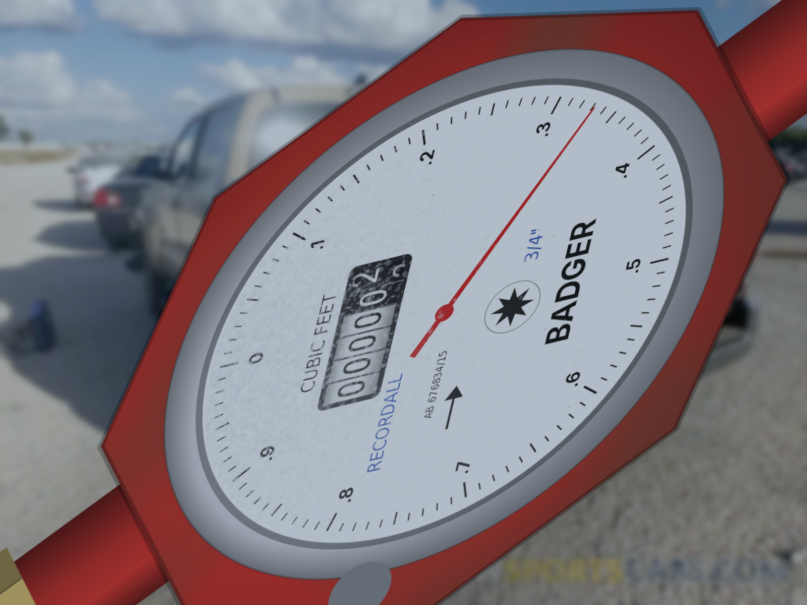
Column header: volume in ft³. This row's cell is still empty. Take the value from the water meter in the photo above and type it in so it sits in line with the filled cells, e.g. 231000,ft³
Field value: 2.33,ft³
